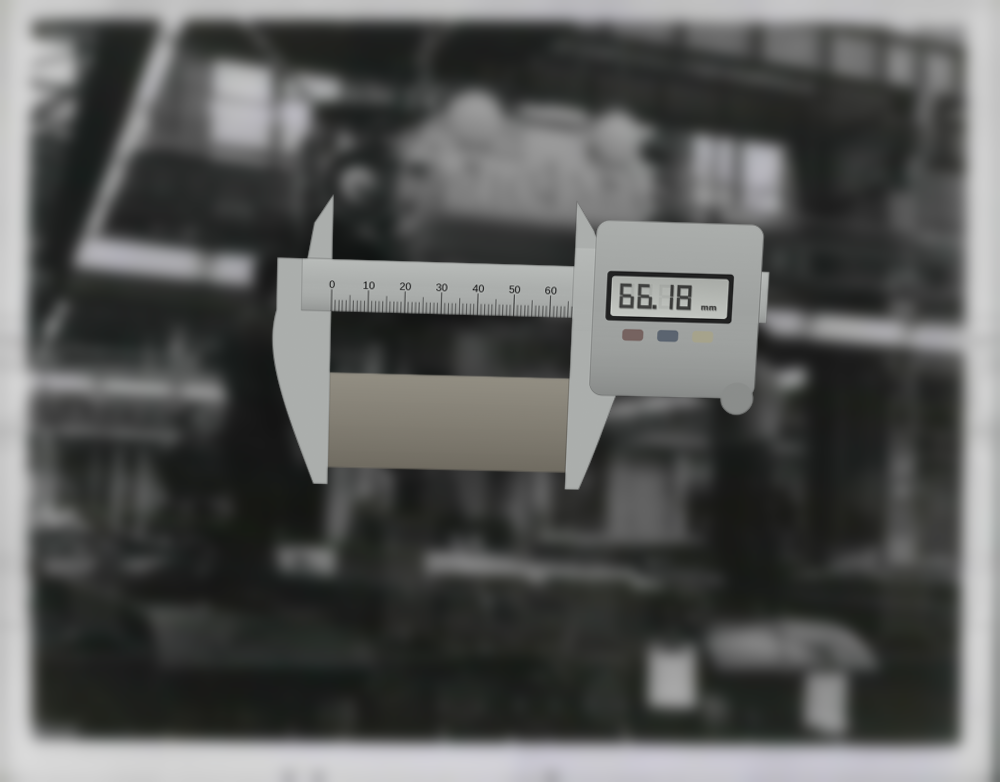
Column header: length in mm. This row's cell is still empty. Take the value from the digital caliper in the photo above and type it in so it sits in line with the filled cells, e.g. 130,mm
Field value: 66.18,mm
